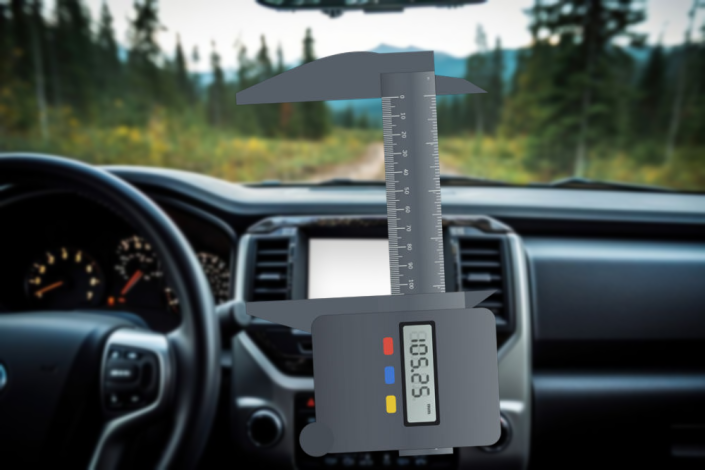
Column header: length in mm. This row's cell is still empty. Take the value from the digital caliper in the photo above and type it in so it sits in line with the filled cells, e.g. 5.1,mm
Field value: 105.25,mm
